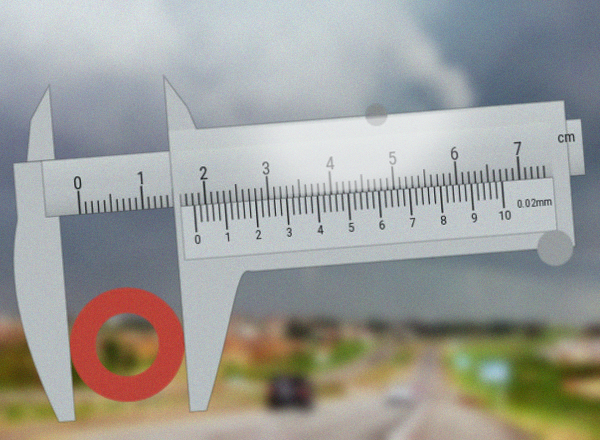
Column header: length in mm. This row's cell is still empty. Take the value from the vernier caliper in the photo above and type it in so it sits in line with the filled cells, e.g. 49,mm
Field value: 18.2,mm
